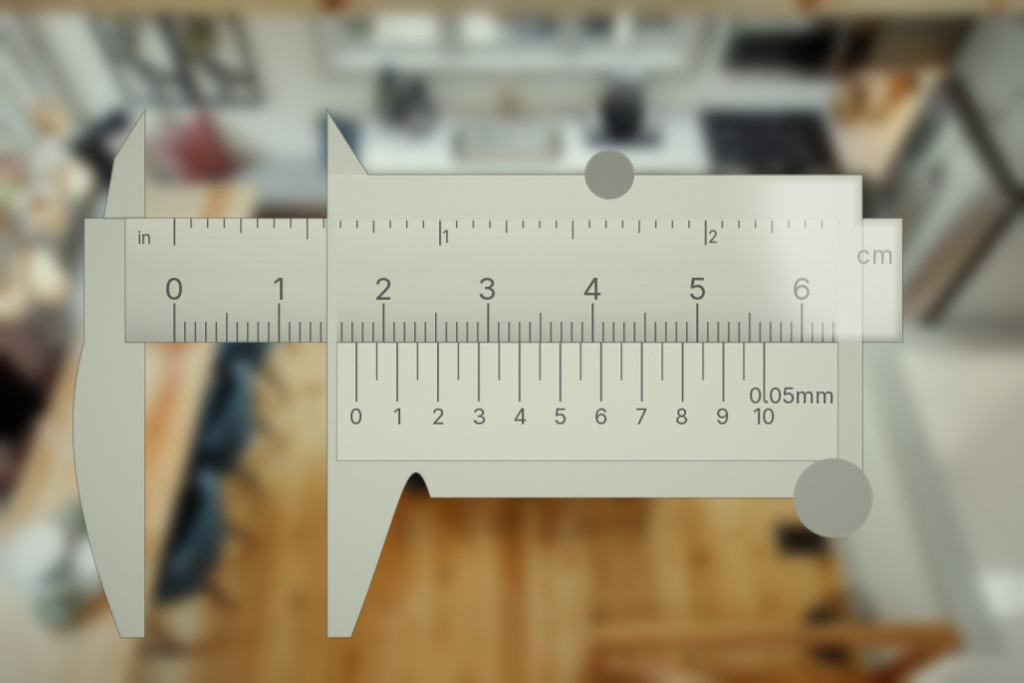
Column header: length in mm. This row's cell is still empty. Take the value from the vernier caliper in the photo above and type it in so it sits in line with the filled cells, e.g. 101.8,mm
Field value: 17.4,mm
